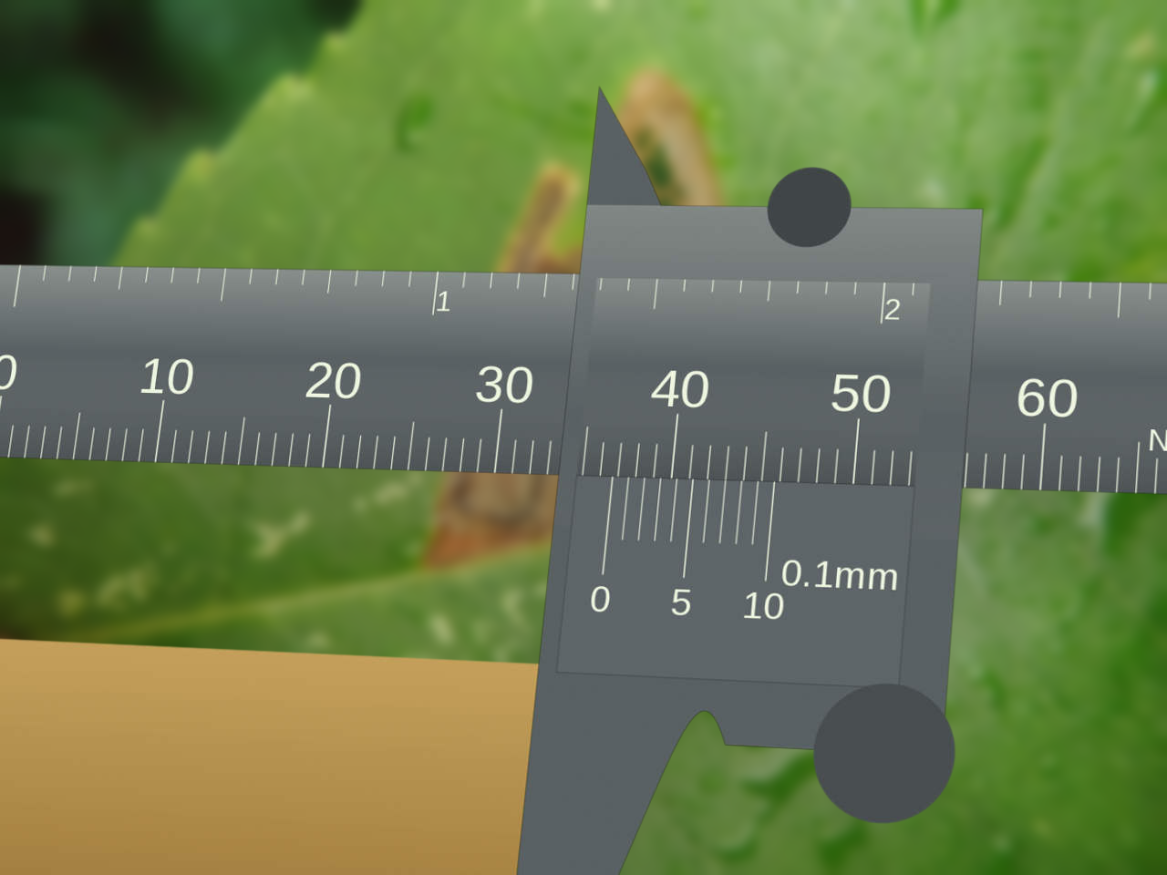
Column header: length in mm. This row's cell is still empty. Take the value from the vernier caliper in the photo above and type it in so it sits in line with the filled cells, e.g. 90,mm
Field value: 36.7,mm
